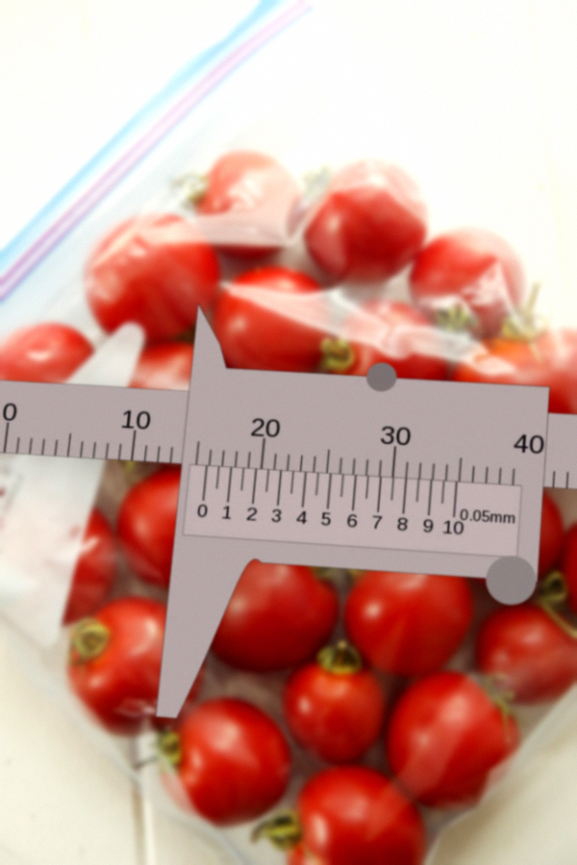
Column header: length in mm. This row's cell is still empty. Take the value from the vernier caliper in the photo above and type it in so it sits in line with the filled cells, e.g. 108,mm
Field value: 15.8,mm
